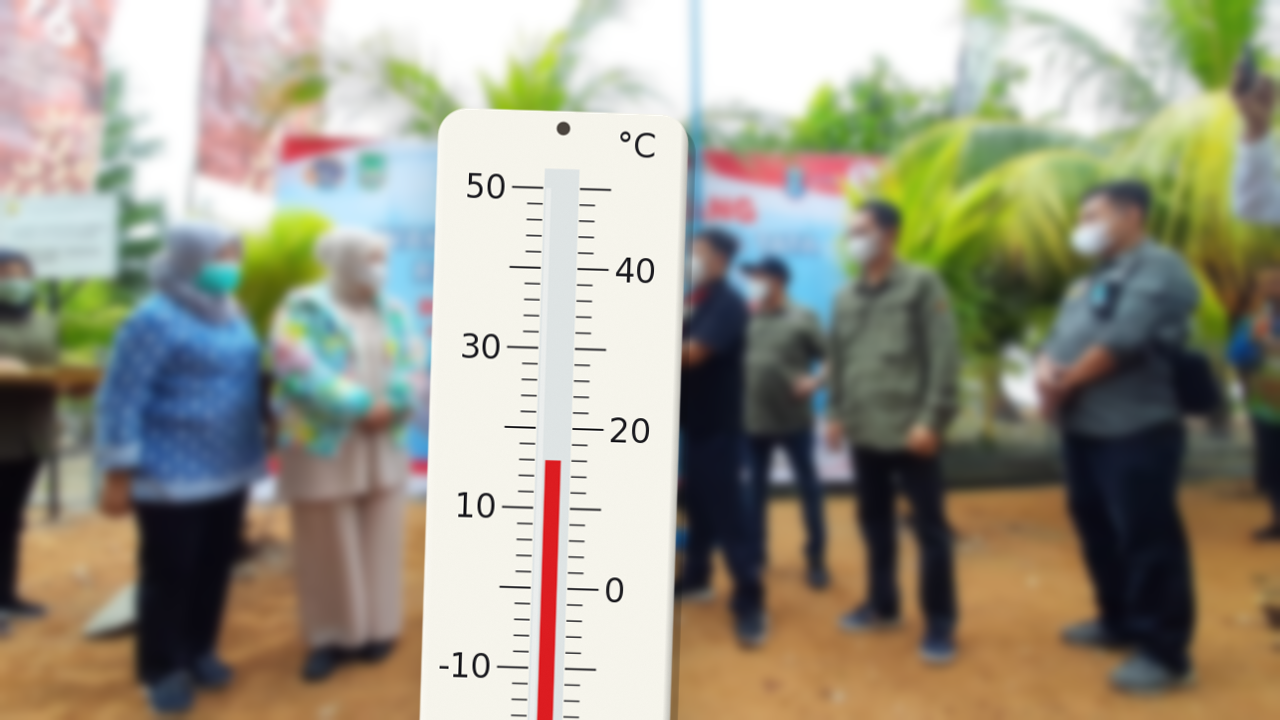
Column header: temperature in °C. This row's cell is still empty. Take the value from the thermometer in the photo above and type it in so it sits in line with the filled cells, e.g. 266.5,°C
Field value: 16,°C
